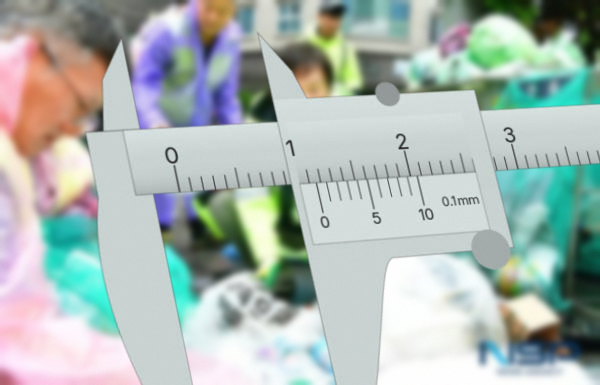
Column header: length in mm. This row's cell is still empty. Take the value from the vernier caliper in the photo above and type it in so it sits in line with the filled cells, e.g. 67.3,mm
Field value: 11.6,mm
